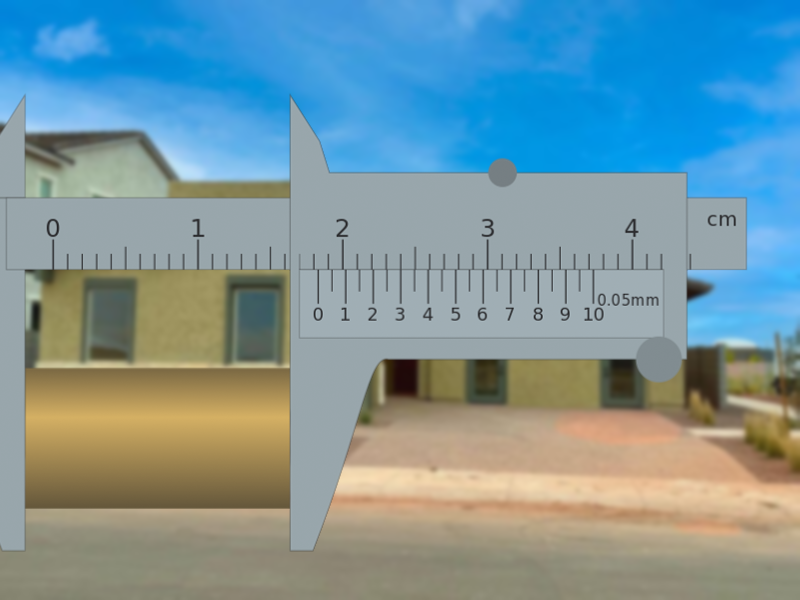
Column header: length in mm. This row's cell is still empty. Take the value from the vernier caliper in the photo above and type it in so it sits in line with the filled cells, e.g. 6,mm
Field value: 18.3,mm
